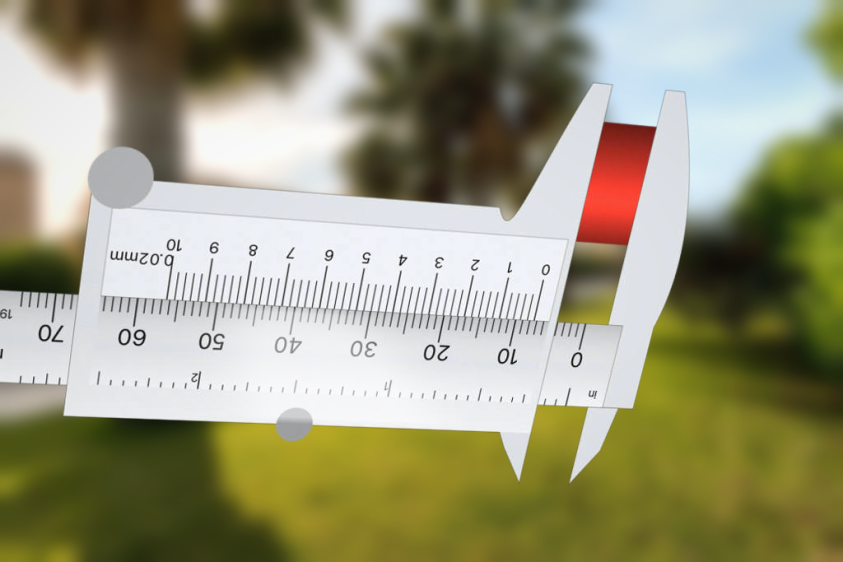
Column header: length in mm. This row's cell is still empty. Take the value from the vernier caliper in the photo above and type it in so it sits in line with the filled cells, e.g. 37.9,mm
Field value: 7.4,mm
